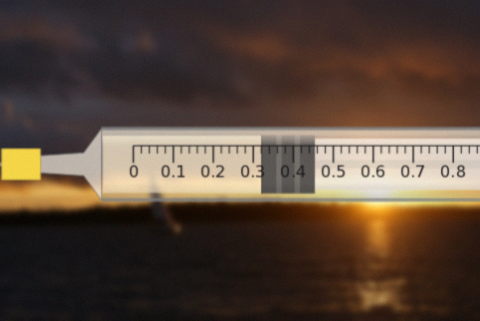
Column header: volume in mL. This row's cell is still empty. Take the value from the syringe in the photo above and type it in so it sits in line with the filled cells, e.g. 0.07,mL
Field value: 0.32,mL
